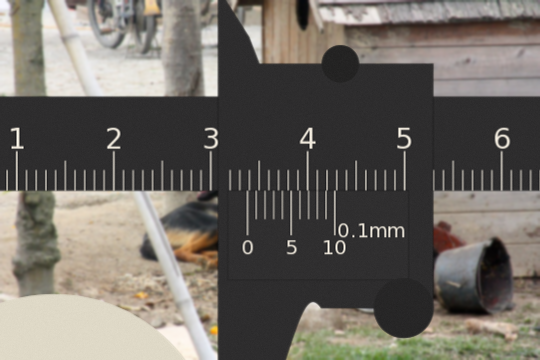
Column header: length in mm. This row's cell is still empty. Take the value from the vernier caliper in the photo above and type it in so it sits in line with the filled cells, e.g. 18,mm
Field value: 33.8,mm
